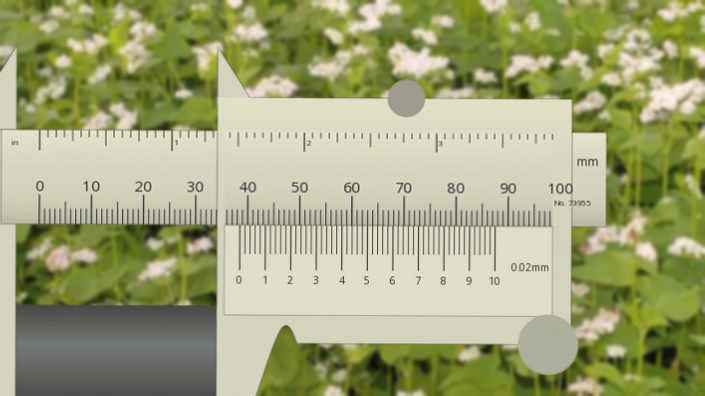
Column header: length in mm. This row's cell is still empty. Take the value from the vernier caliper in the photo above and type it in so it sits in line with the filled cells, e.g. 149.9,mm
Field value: 38.5,mm
